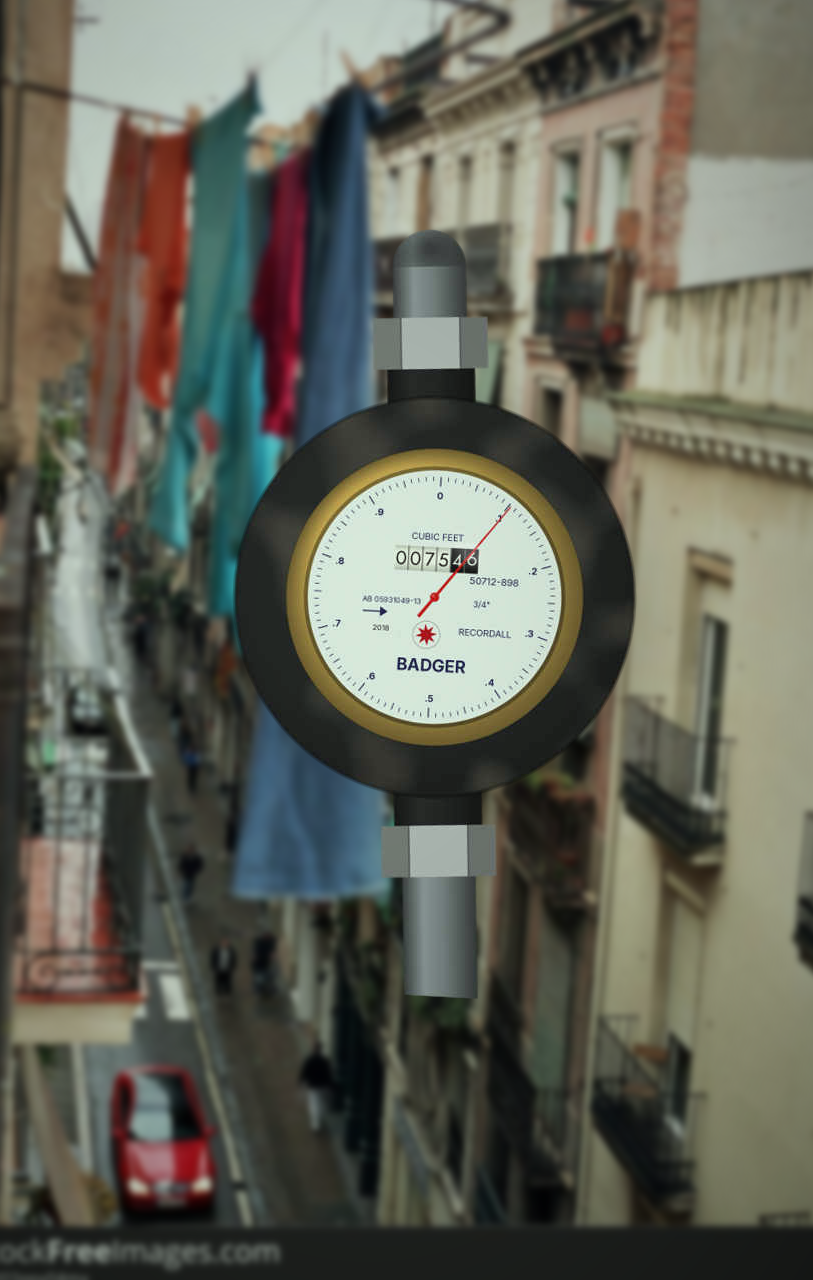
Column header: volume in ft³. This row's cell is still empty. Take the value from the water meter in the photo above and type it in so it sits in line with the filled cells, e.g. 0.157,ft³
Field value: 7546.10,ft³
